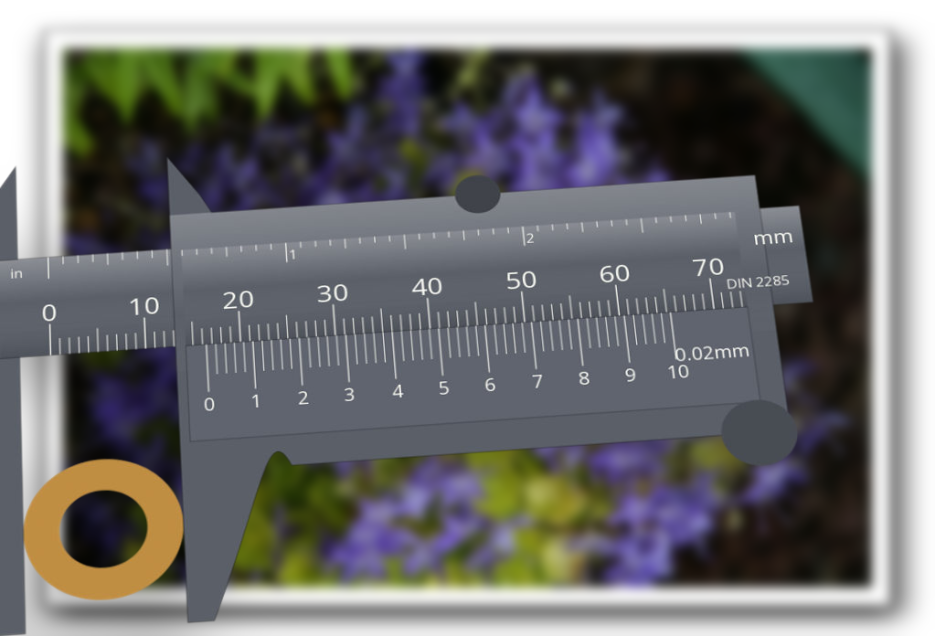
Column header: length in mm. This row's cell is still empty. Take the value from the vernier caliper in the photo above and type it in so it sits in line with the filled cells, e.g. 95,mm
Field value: 16.4,mm
